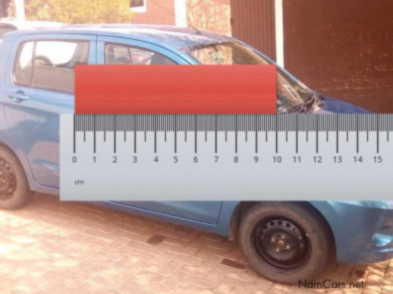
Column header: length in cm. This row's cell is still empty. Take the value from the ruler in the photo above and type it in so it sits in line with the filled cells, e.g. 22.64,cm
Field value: 10,cm
